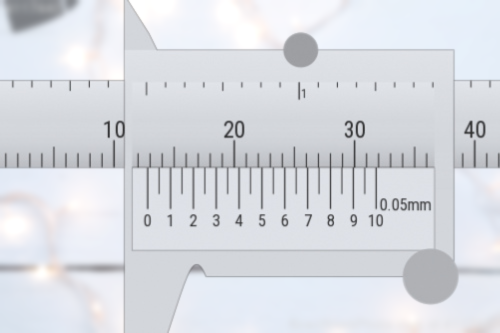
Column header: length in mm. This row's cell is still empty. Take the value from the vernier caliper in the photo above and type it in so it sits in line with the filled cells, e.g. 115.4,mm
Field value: 12.8,mm
